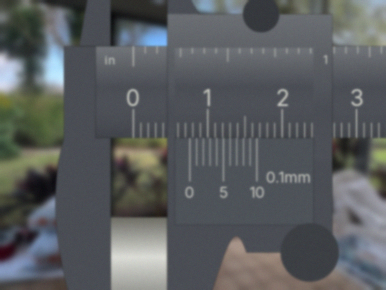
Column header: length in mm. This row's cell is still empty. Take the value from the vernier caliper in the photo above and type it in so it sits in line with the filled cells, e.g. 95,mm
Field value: 7.6,mm
